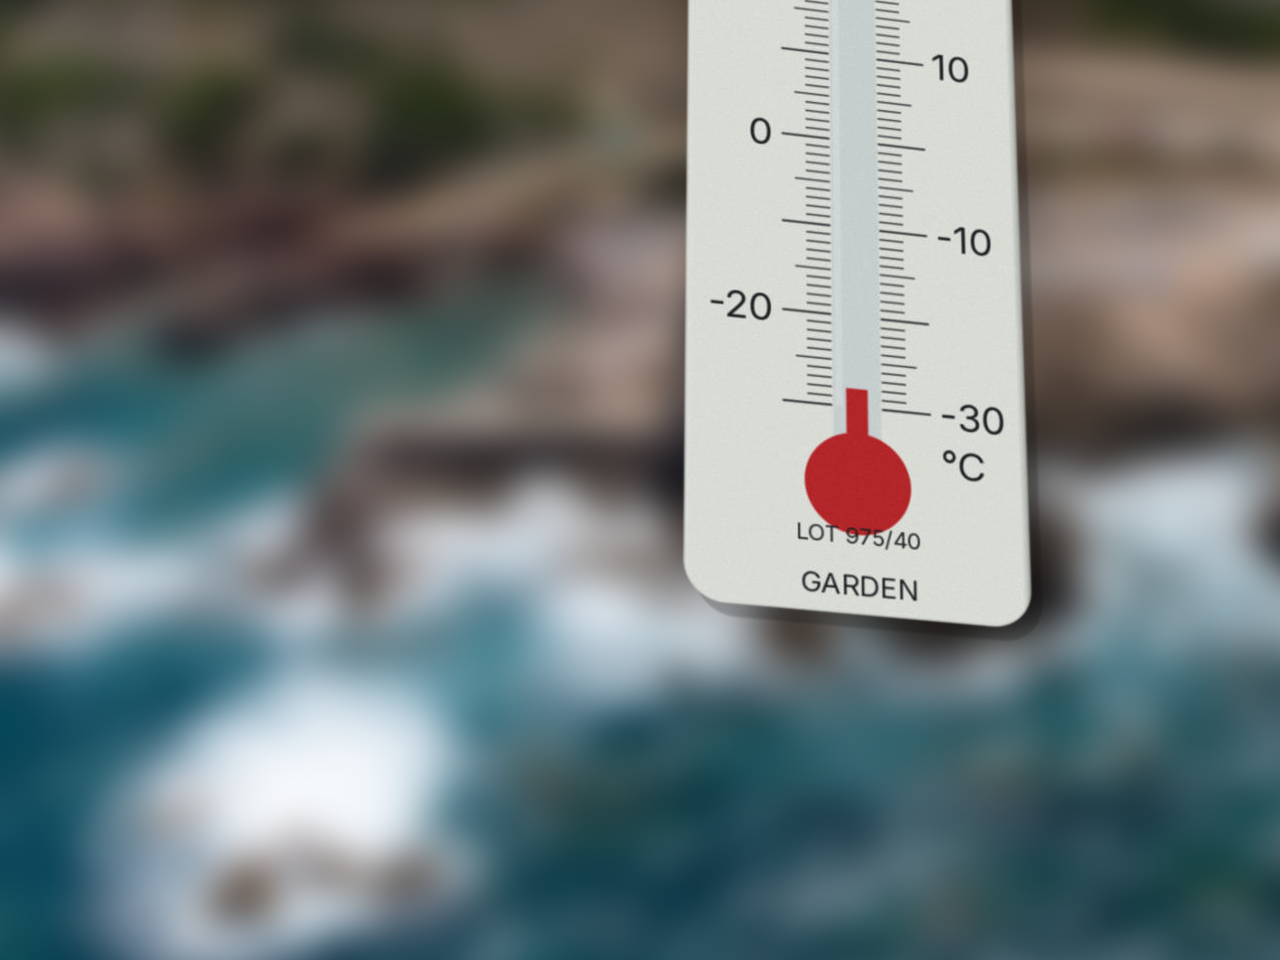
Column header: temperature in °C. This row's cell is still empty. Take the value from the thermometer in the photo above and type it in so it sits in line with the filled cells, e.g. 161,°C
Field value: -28,°C
